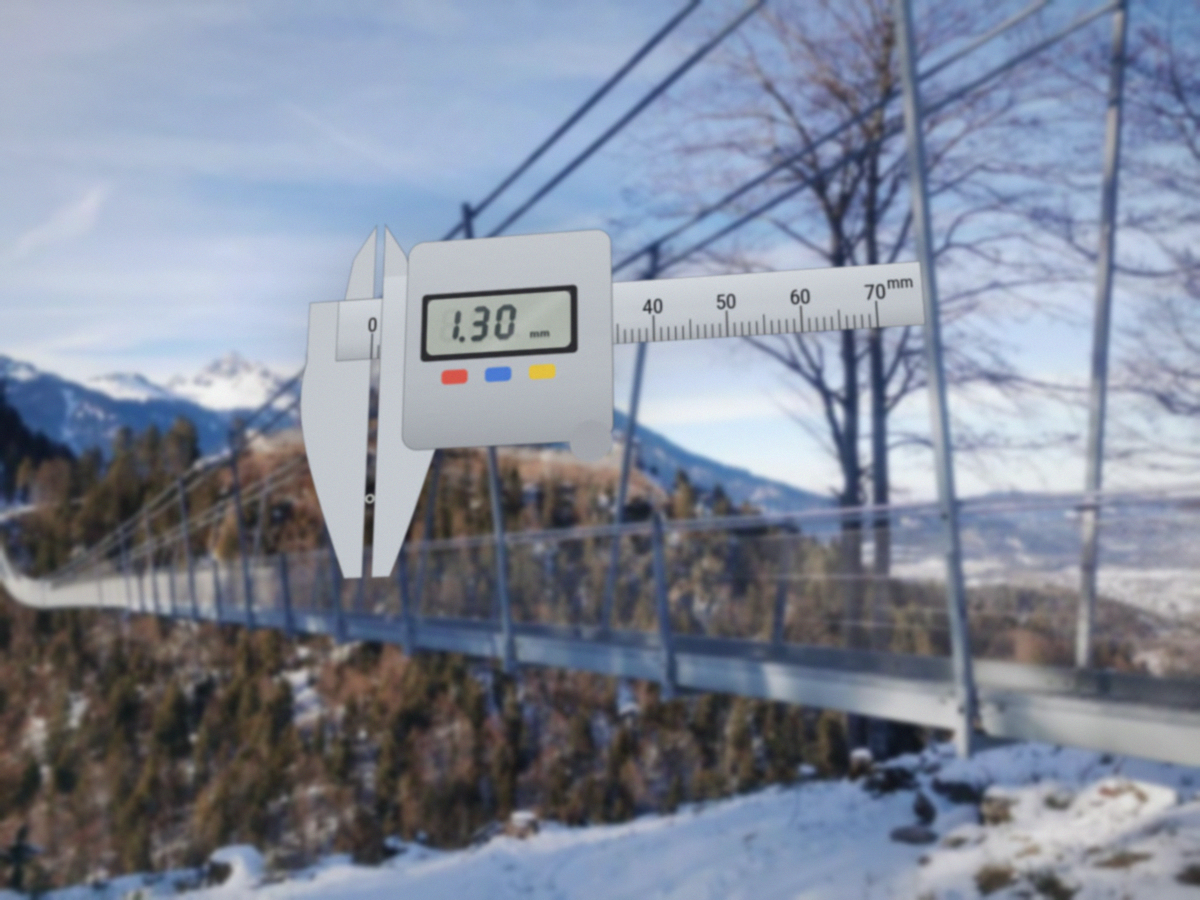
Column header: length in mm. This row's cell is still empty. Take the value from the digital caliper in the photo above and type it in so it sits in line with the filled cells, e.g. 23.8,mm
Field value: 1.30,mm
